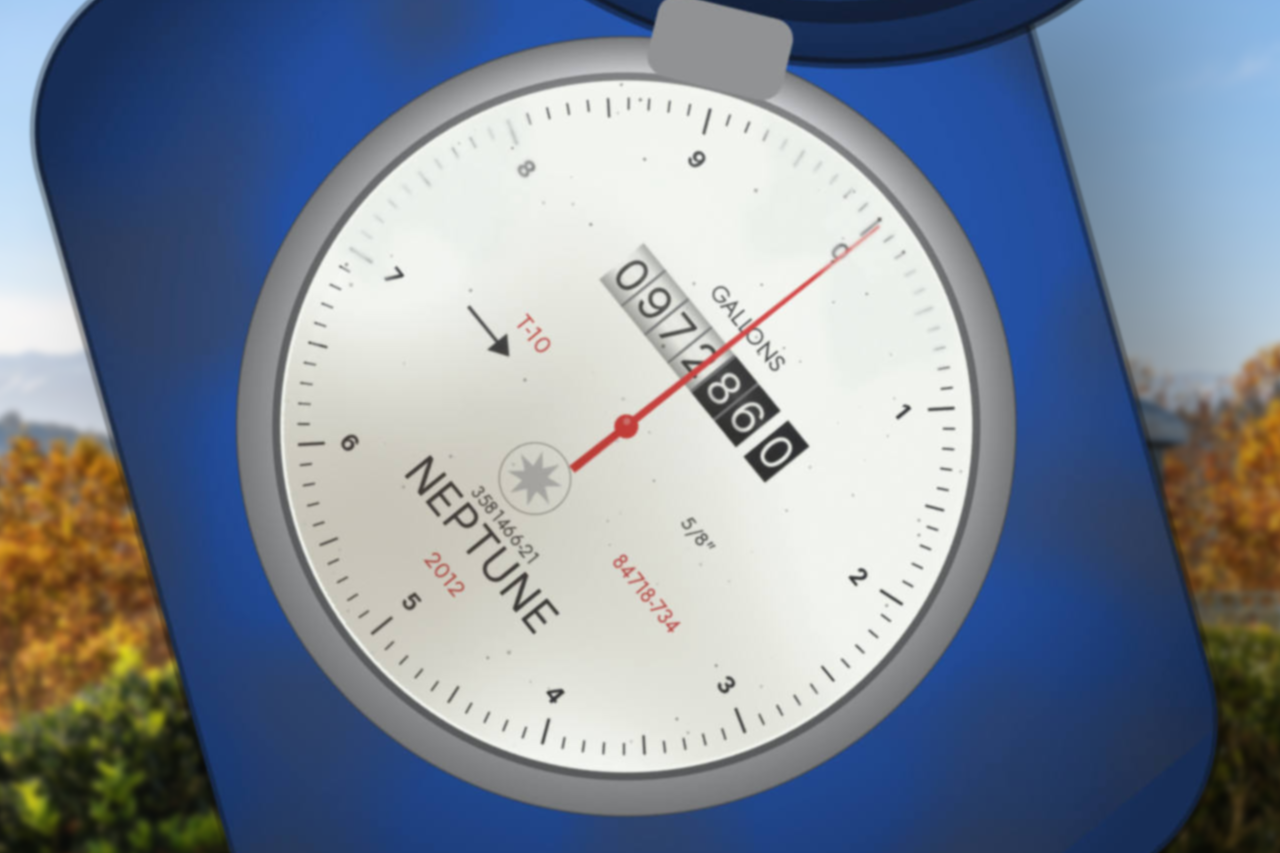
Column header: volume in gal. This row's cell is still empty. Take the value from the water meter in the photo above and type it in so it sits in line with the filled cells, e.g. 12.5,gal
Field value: 972860.0,gal
